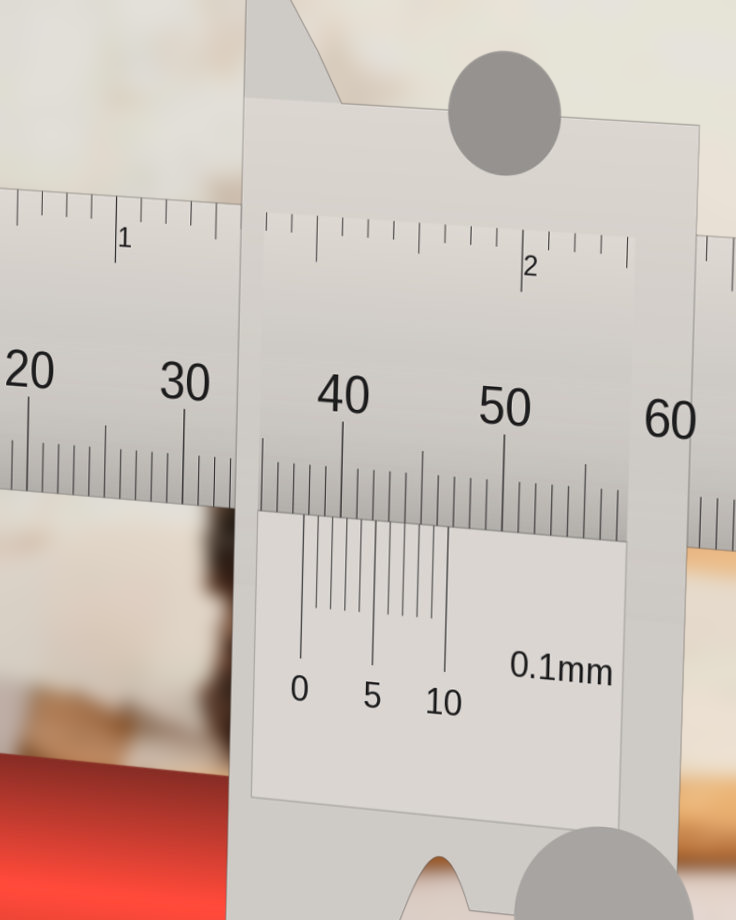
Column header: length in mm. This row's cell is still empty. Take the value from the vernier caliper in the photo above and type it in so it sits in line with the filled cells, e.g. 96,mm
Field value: 37.7,mm
